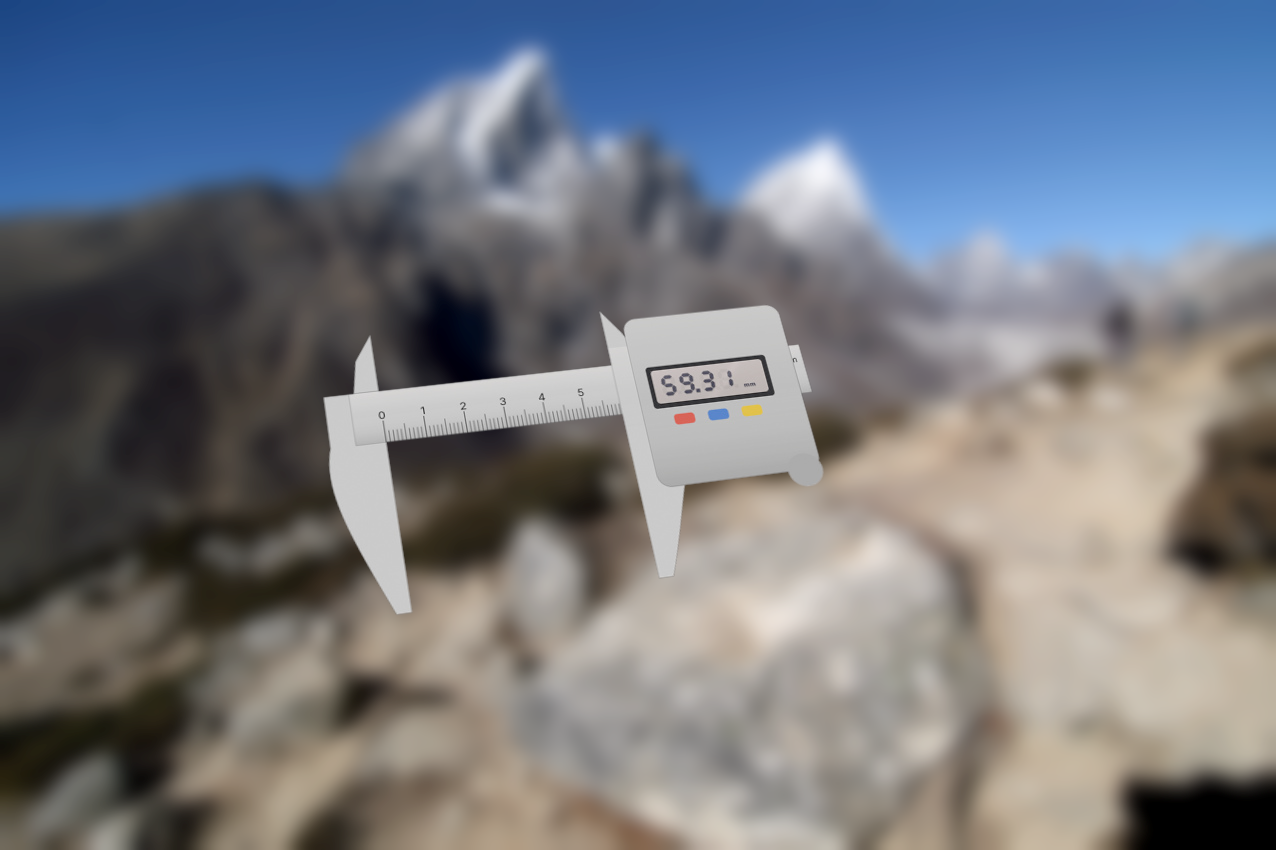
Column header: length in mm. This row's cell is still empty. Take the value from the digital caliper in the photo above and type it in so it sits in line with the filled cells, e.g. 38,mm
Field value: 59.31,mm
